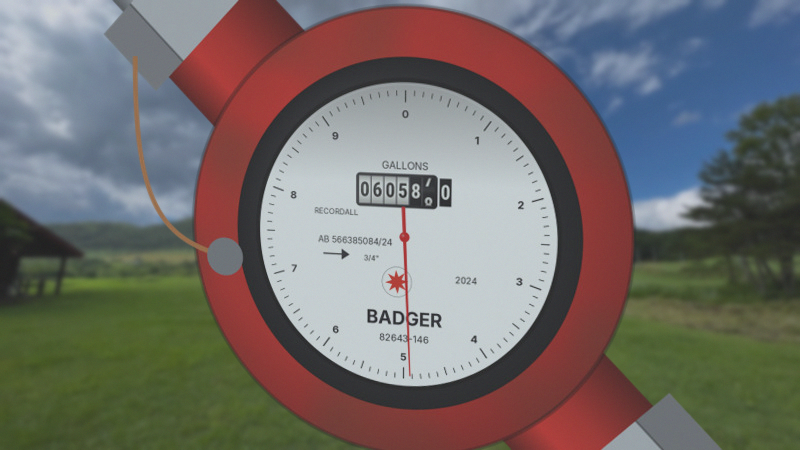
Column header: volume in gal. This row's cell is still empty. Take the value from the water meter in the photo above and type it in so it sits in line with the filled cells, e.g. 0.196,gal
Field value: 605874.9,gal
